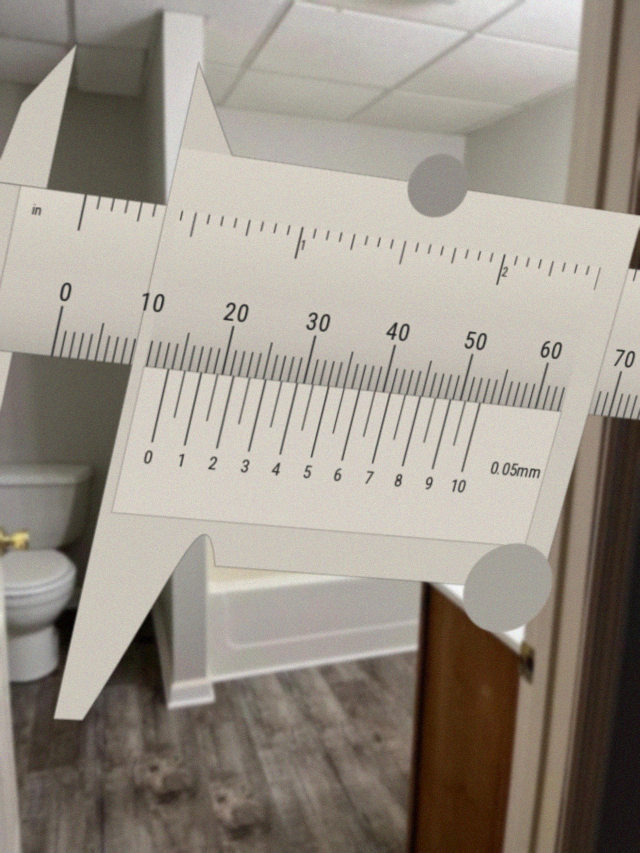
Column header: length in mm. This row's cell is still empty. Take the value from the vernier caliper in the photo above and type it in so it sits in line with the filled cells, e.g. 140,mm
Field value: 13.6,mm
